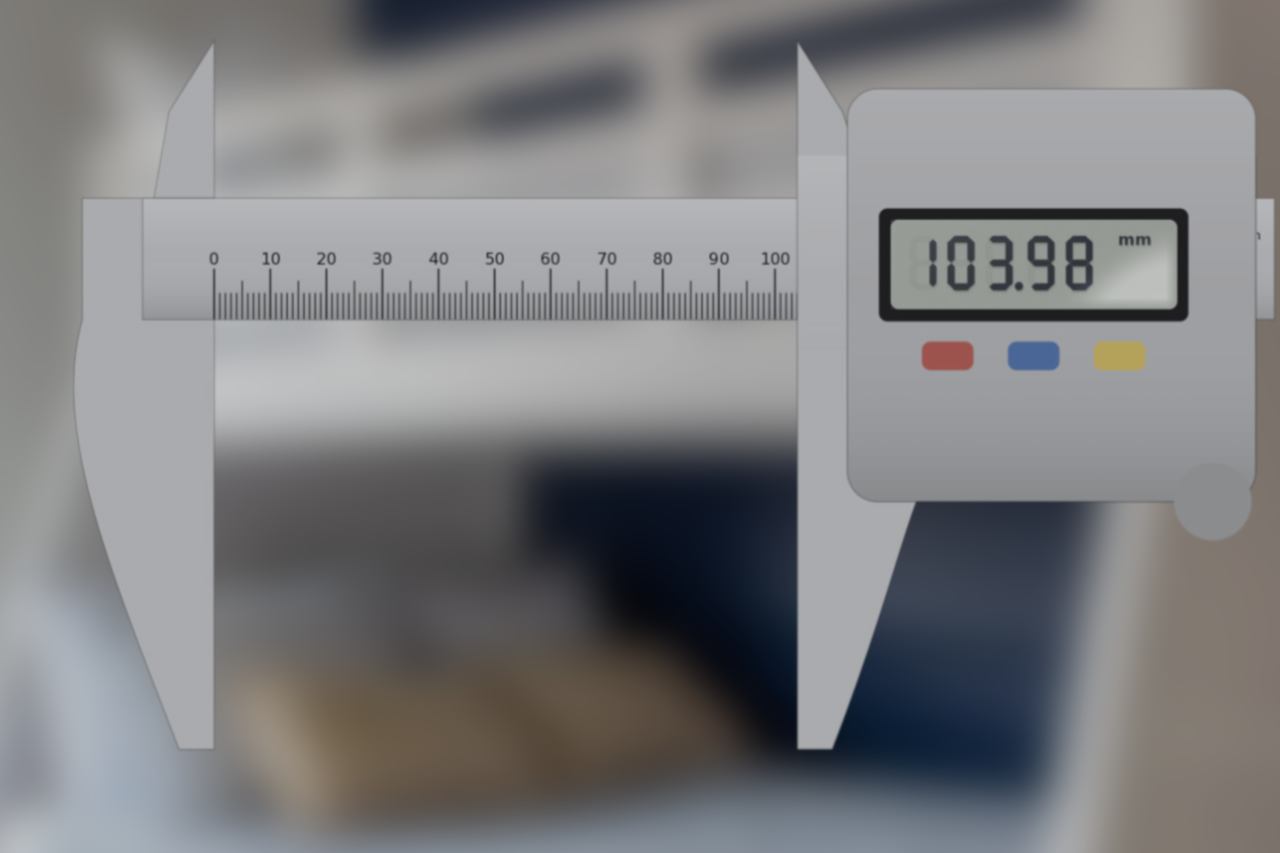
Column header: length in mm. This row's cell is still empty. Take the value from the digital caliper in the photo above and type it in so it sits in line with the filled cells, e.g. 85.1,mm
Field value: 103.98,mm
